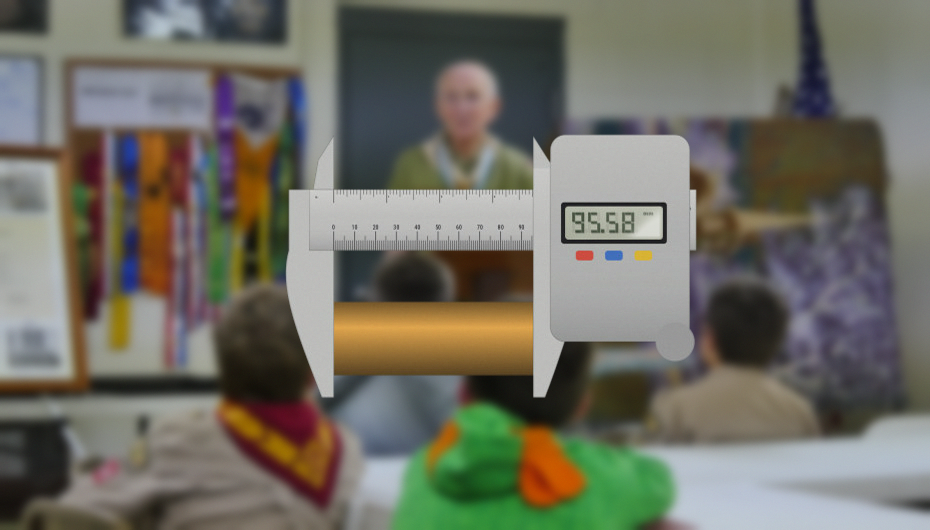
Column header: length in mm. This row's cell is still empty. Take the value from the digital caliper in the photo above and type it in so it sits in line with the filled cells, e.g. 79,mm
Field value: 95.58,mm
